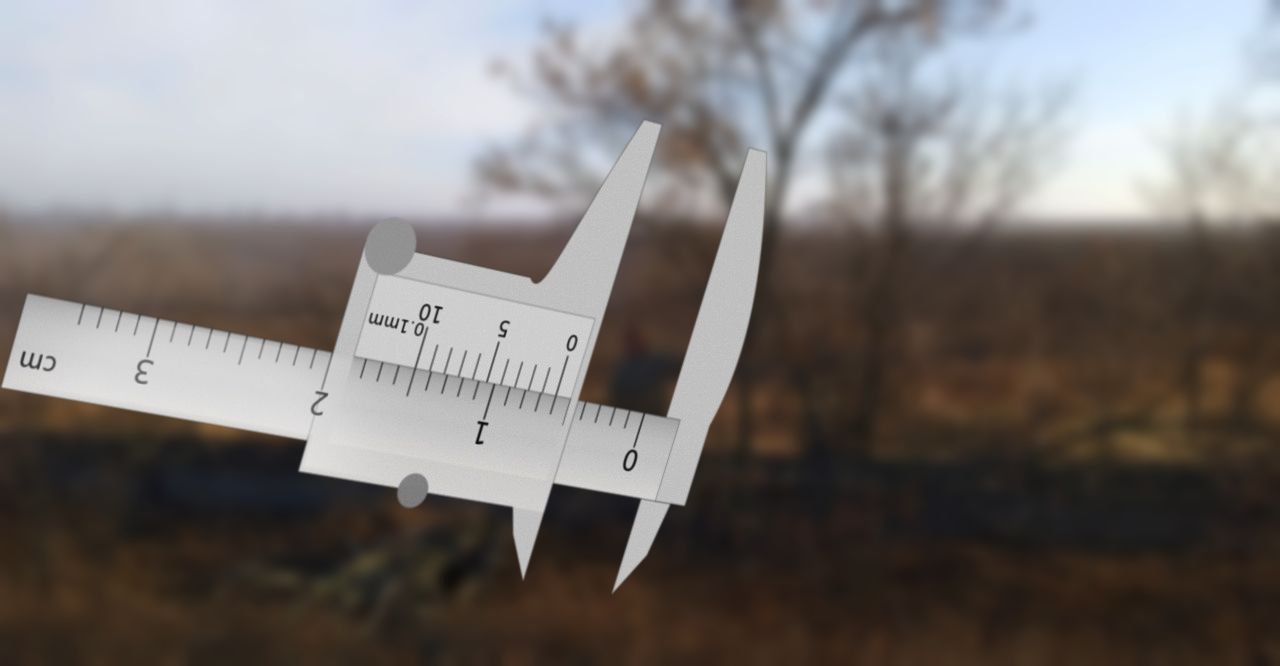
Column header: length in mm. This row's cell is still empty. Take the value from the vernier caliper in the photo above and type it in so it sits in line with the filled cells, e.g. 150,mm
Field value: 6.0,mm
